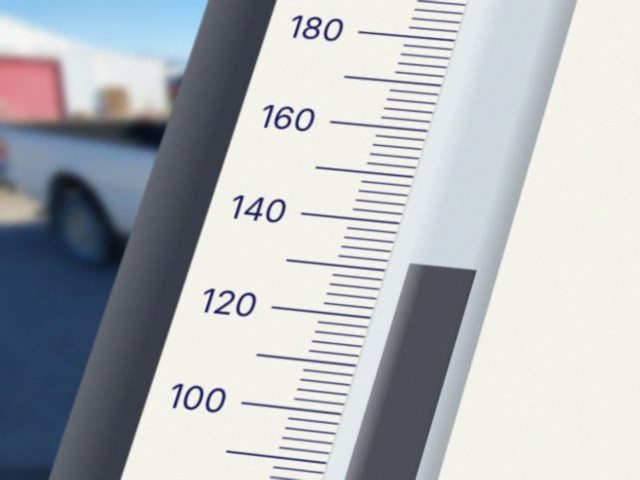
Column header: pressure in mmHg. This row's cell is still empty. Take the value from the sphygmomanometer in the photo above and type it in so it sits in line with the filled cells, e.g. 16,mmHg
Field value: 132,mmHg
